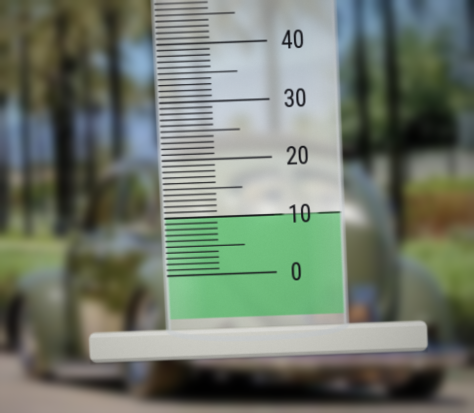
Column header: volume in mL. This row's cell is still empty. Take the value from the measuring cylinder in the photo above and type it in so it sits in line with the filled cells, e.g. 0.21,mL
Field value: 10,mL
